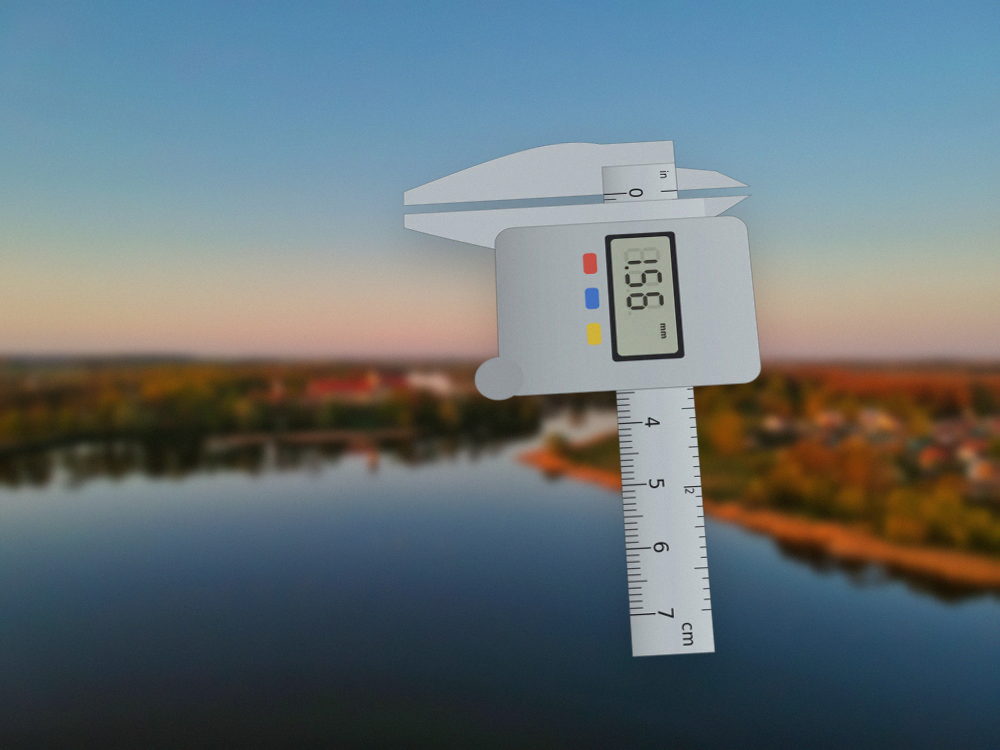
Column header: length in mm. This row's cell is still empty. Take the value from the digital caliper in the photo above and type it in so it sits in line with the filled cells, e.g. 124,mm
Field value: 1.56,mm
